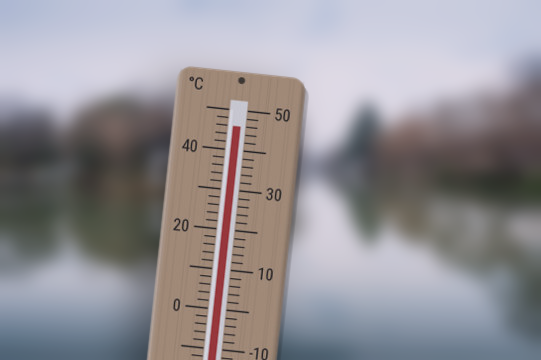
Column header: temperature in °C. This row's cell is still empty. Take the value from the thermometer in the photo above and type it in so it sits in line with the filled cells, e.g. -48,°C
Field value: 46,°C
